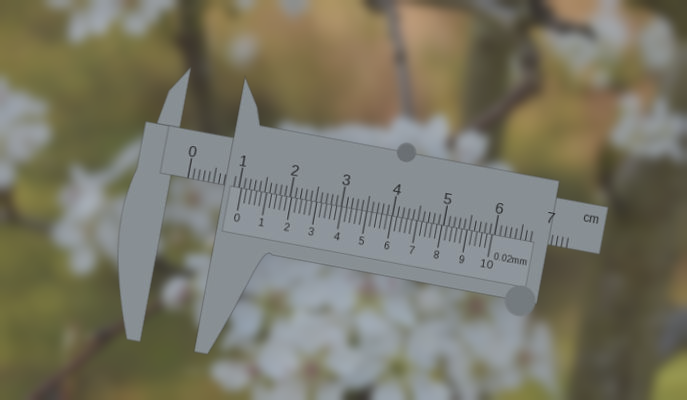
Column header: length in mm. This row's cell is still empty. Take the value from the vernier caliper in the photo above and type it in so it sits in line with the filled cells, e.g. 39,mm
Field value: 10.5,mm
